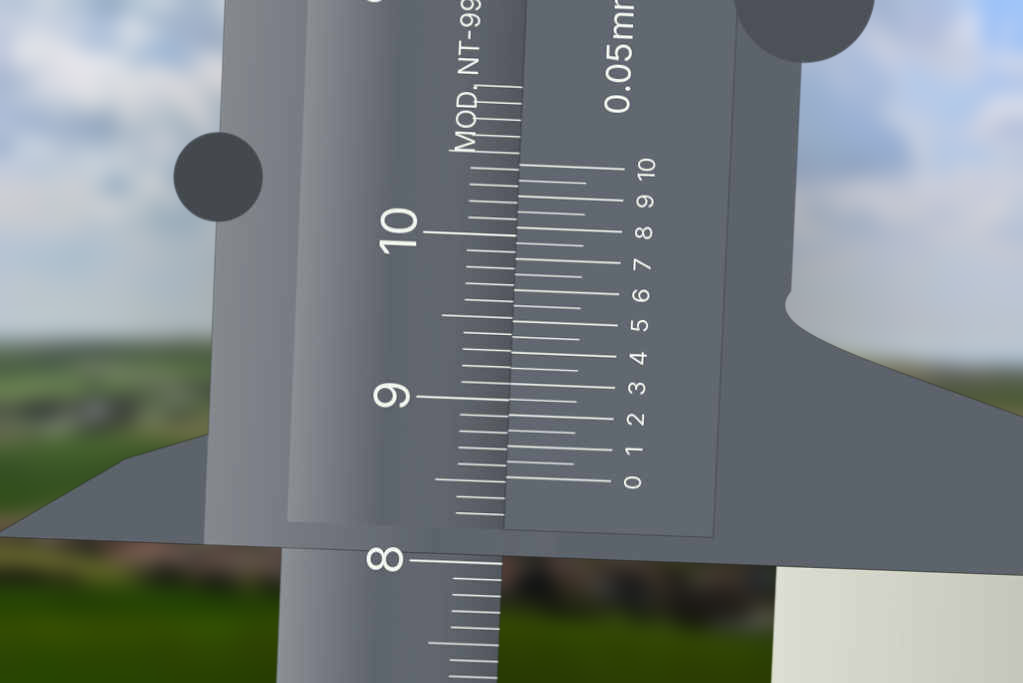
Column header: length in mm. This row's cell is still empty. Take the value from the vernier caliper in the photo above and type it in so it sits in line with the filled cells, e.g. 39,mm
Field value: 85.3,mm
